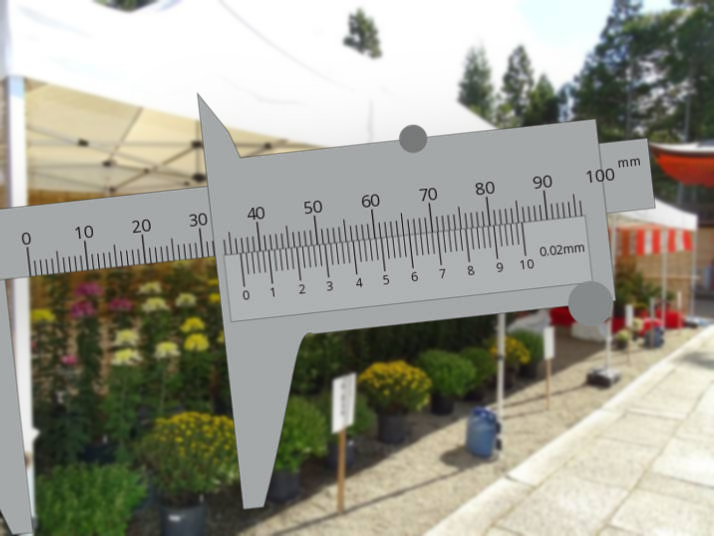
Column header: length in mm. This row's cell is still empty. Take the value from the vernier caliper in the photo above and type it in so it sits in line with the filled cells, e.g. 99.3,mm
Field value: 36.6,mm
